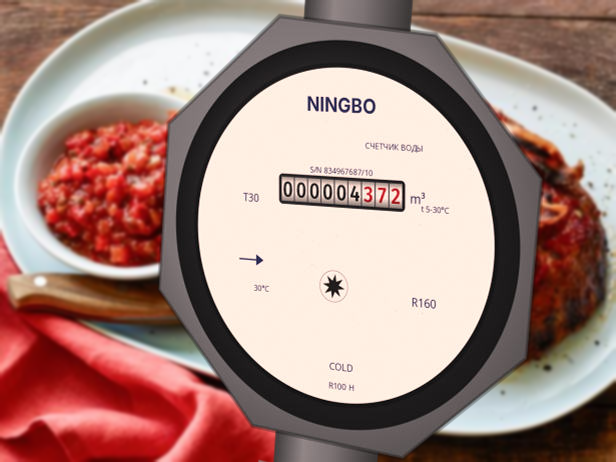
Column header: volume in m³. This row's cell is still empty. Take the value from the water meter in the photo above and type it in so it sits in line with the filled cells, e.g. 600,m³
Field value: 4.372,m³
